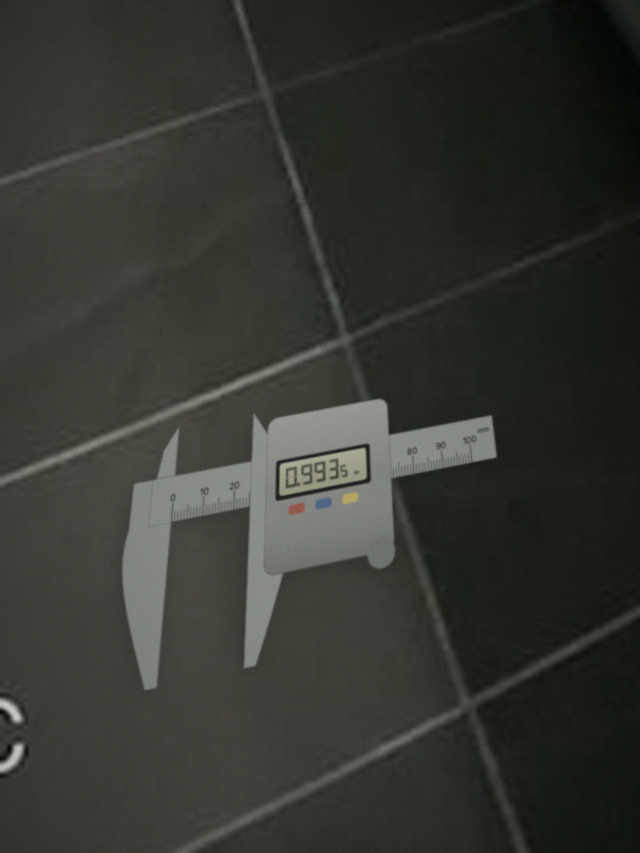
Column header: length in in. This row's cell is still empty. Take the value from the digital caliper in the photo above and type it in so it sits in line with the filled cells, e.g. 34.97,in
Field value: 0.9935,in
